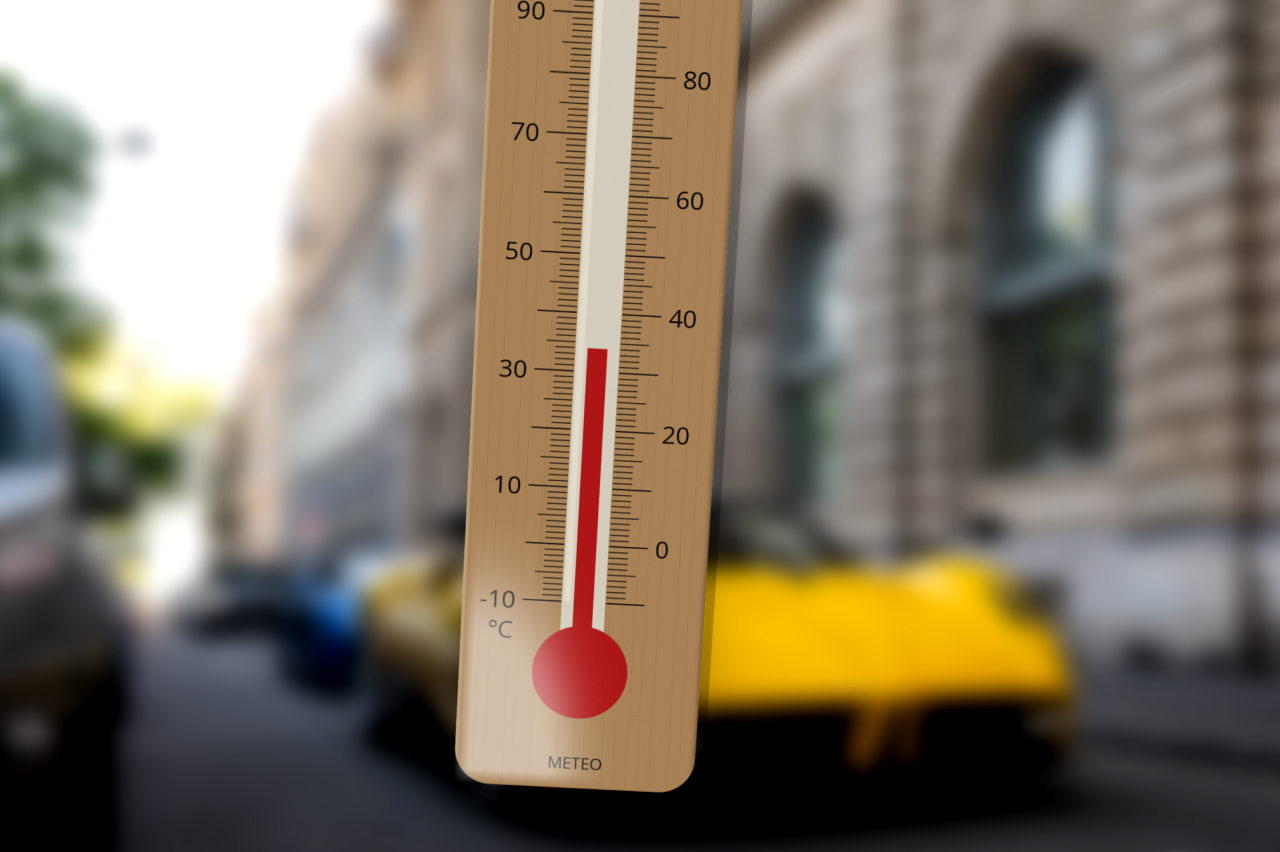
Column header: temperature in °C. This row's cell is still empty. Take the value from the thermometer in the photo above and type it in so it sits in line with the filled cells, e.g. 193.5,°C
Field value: 34,°C
